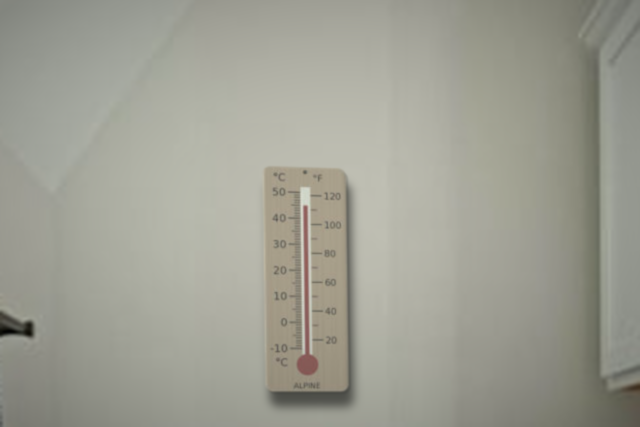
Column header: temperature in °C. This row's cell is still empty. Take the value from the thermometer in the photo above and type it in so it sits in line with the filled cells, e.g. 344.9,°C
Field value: 45,°C
